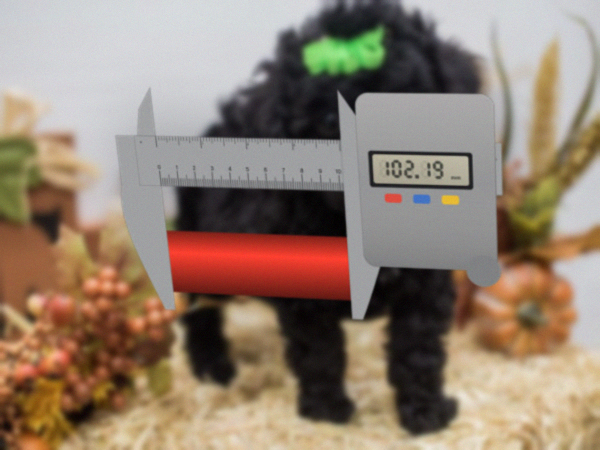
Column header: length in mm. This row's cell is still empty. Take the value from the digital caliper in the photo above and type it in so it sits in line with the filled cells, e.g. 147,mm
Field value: 102.19,mm
